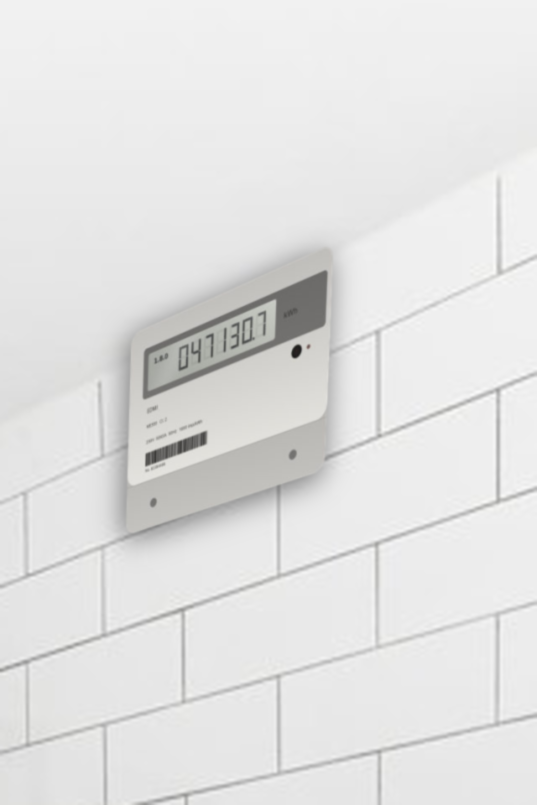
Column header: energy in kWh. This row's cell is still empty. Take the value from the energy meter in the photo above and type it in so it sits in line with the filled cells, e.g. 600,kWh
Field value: 47130.7,kWh
